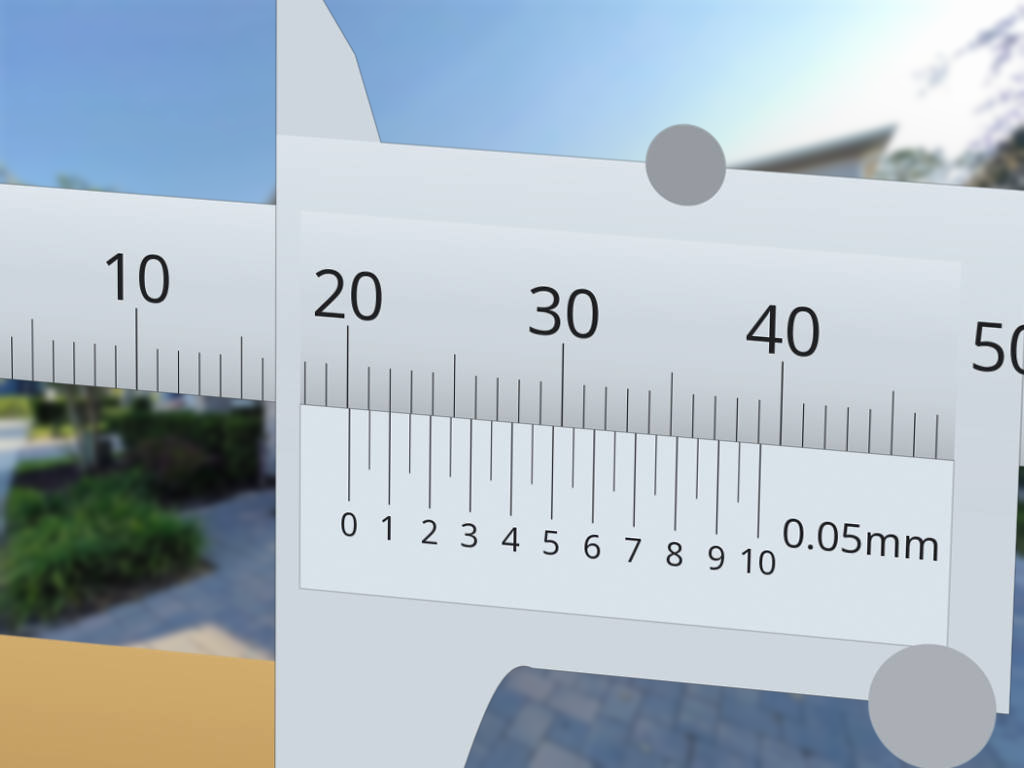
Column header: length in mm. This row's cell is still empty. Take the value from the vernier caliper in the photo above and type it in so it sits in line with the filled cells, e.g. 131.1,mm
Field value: 20.1,mm
